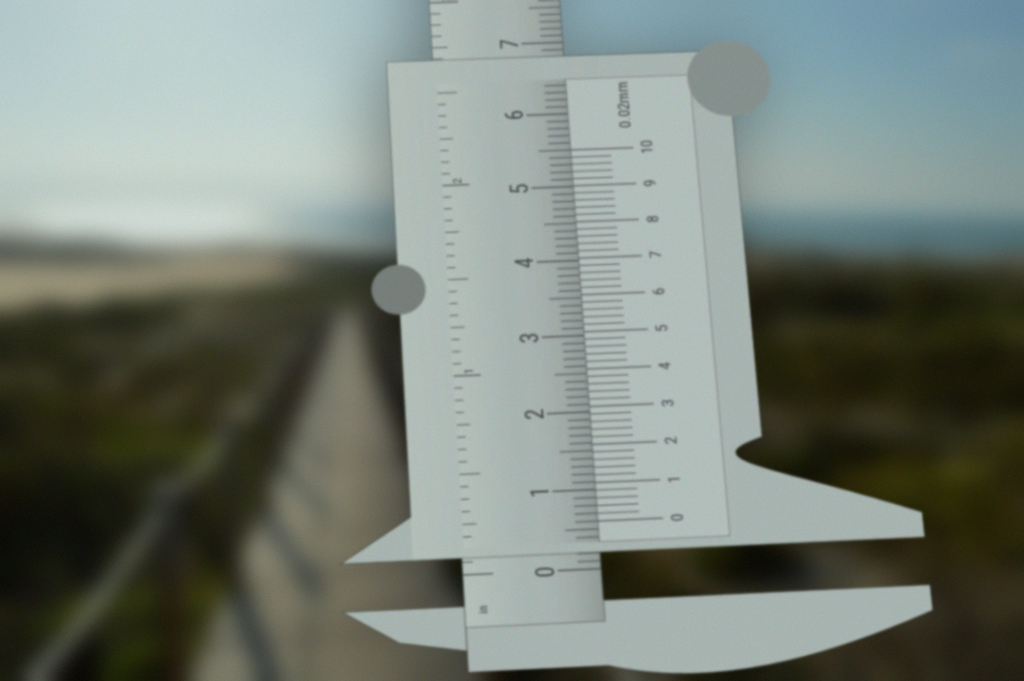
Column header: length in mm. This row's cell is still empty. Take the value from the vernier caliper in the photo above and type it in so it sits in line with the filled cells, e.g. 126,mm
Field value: 6.0,mm
